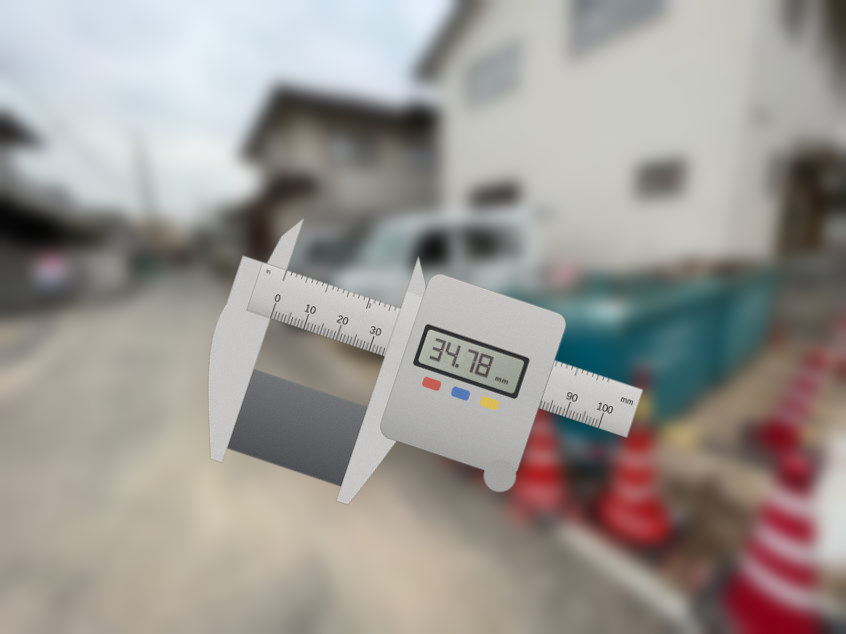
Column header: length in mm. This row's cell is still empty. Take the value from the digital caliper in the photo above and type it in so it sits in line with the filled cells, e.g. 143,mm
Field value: 34.78,mm
